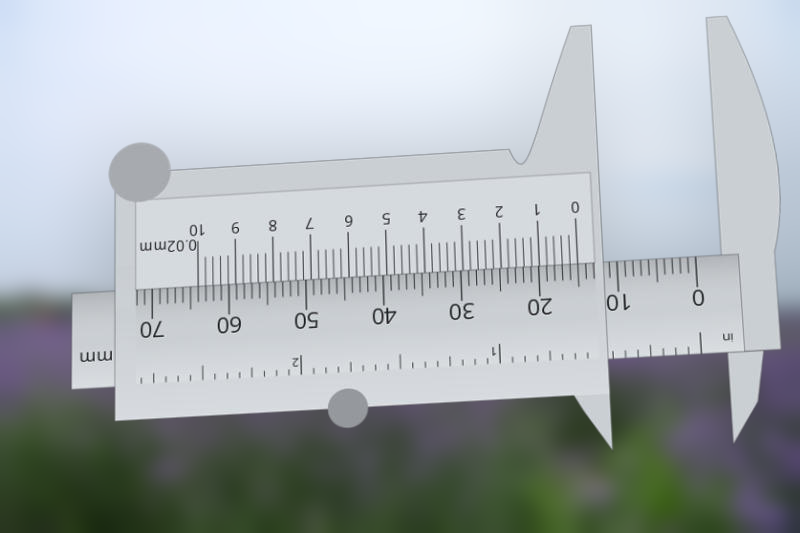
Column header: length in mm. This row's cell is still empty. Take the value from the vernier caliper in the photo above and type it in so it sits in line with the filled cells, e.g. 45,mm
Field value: 15.0,mm
